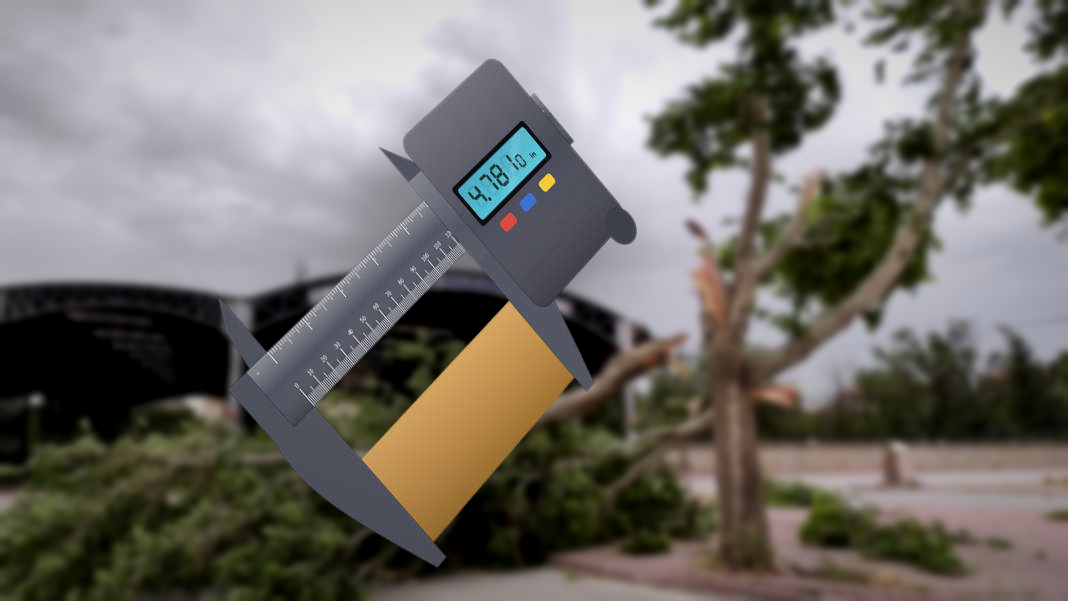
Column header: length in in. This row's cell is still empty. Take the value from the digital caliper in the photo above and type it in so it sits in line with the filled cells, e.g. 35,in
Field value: 4.7810,in
